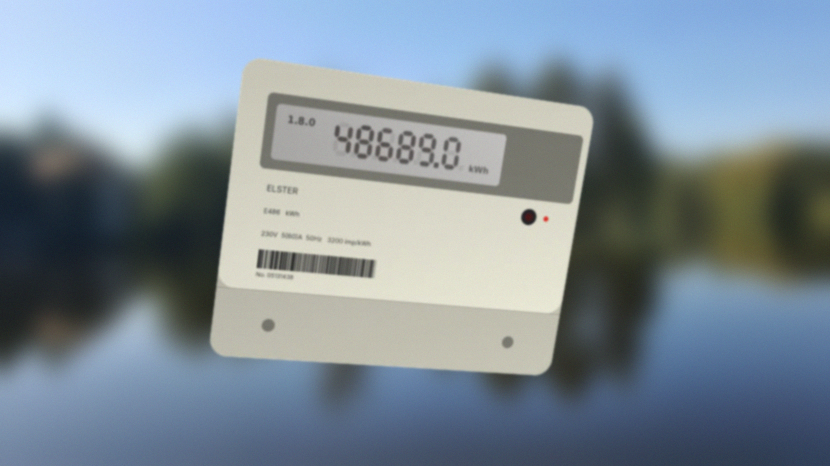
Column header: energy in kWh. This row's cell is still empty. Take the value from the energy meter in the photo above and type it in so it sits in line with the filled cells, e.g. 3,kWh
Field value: 48689.0,kWh
